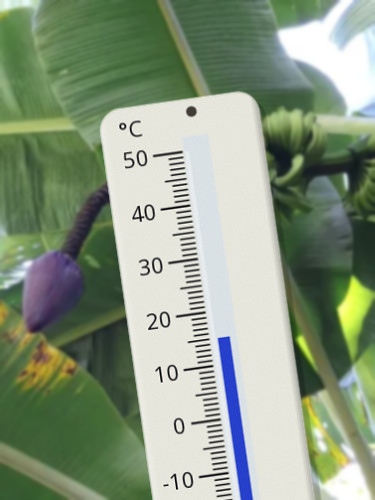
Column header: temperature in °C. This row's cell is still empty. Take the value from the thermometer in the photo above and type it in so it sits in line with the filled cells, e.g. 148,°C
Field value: 15,°C
